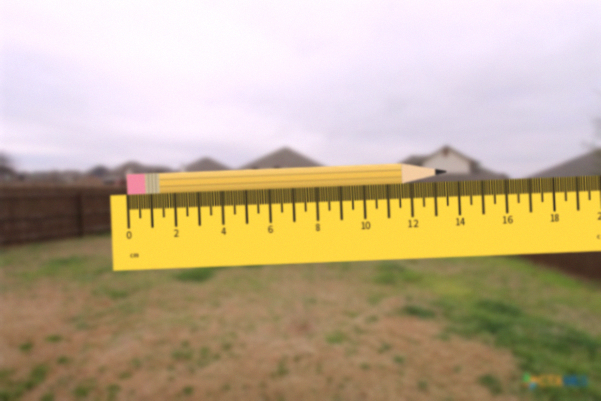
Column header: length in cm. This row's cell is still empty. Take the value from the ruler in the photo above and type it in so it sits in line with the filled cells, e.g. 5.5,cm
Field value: 13.5,cm
